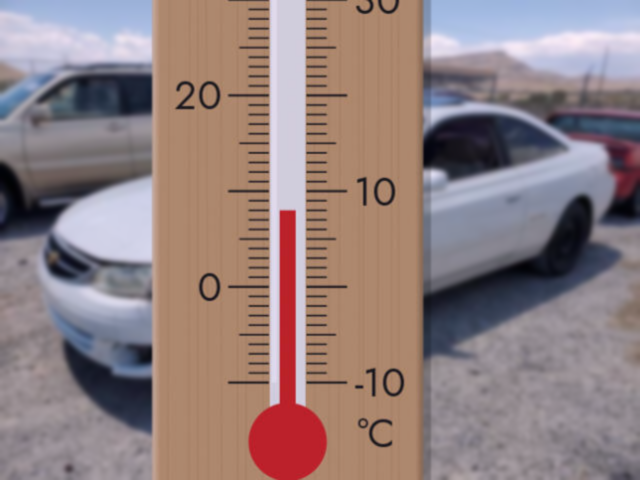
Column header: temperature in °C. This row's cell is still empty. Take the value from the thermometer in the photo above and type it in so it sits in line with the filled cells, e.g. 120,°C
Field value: 8,°C
